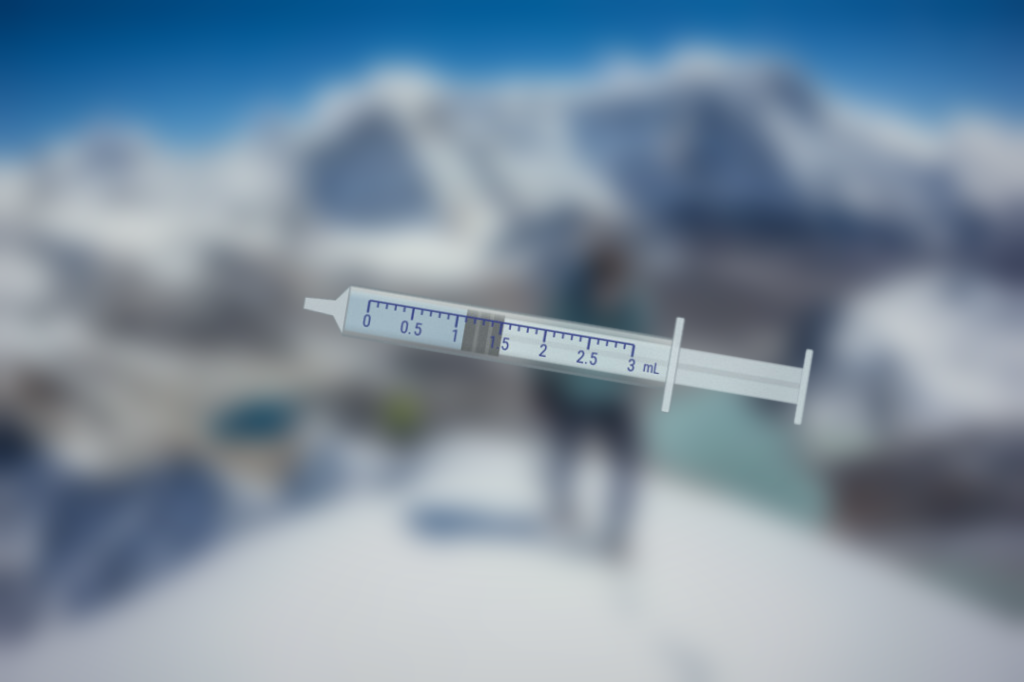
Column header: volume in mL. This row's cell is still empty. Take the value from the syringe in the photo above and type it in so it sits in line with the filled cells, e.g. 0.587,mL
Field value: 1.1,mL
